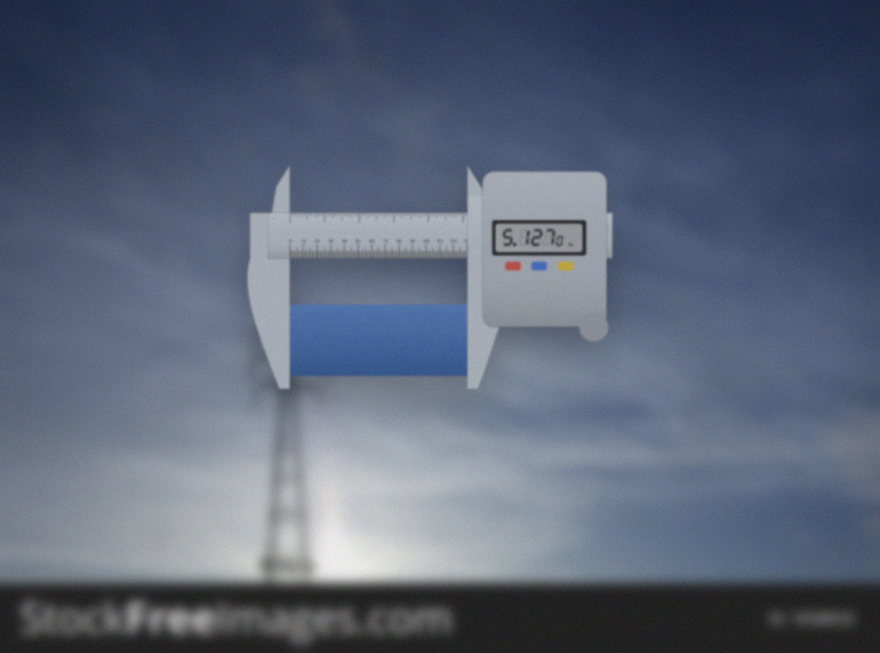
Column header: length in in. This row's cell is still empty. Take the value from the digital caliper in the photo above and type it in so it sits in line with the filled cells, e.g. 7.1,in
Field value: 5.1270,in
